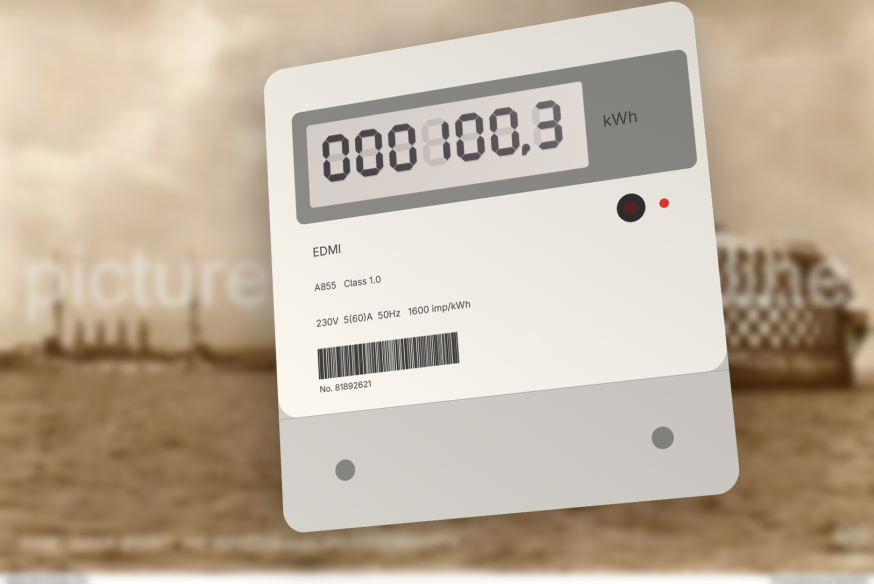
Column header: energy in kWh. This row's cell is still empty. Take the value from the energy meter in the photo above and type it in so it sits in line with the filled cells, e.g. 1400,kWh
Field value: 100.3,kWh
